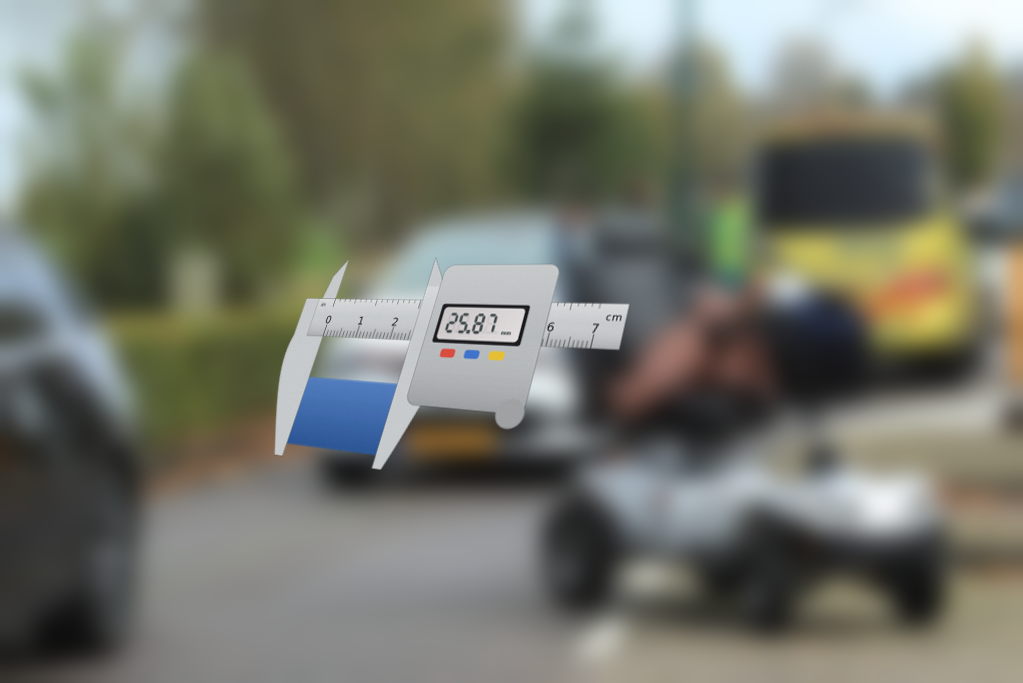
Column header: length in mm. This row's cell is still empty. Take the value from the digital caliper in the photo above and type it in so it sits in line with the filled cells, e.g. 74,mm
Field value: 25.87,mm
